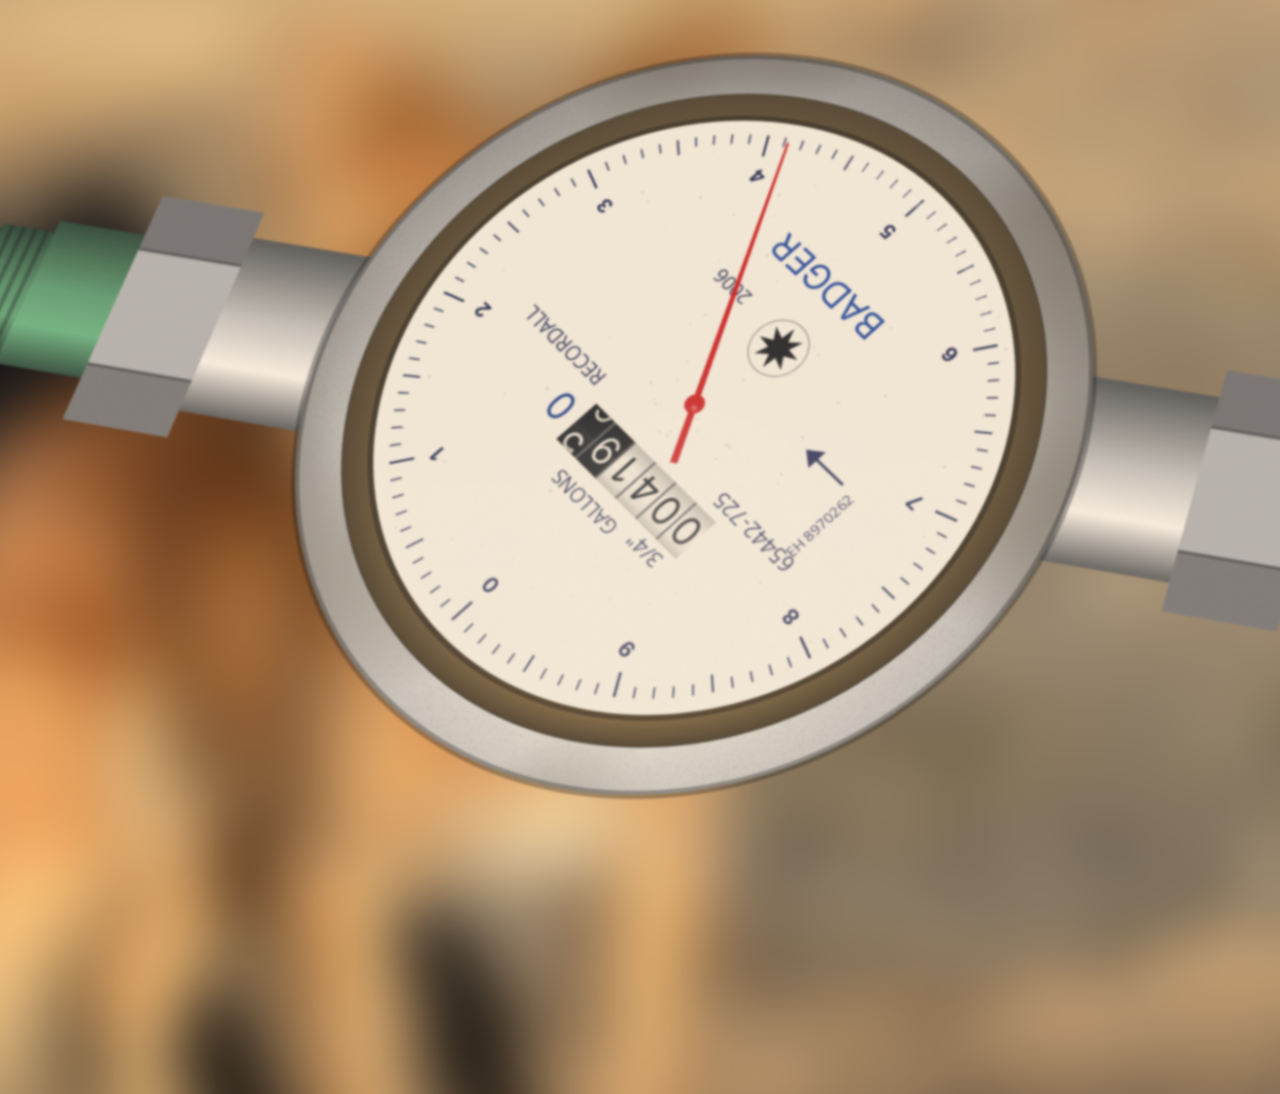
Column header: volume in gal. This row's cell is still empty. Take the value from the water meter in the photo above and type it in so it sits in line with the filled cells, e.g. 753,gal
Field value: 41954.1,gal
